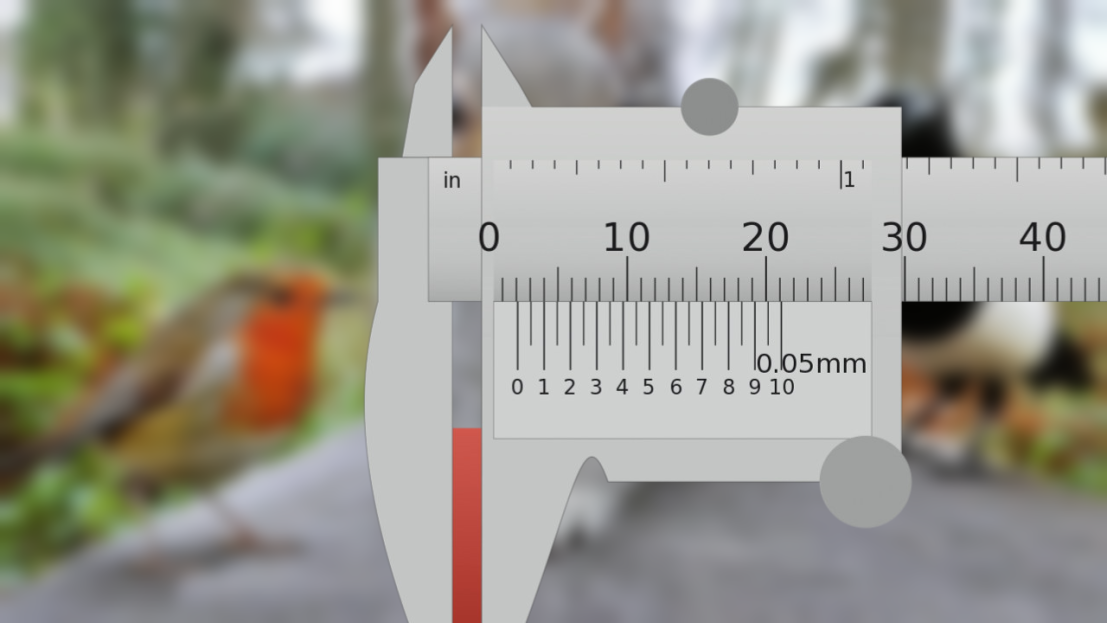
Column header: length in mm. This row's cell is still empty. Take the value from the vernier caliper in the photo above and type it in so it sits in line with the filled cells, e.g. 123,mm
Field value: 2.1,mm
